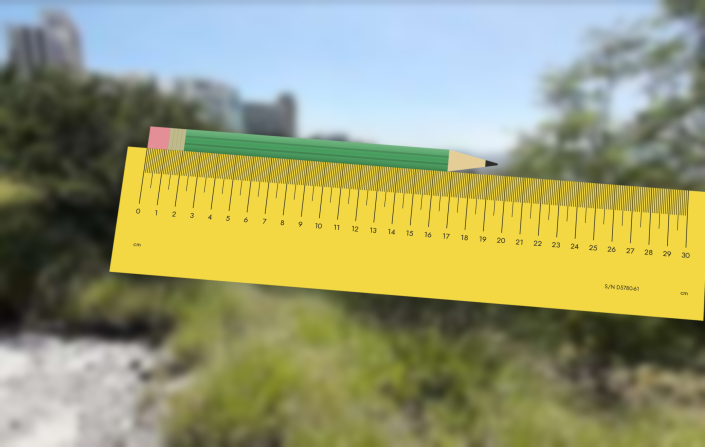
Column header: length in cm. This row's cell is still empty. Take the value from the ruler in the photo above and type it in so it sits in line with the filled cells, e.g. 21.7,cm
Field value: 19.5,cm
